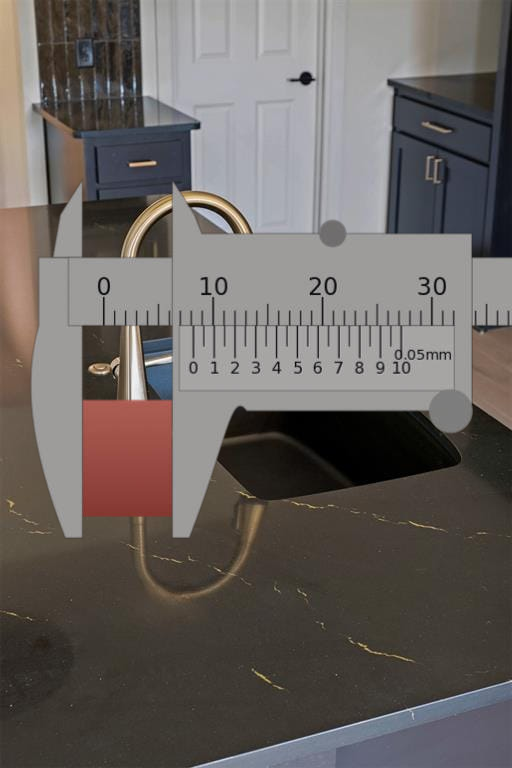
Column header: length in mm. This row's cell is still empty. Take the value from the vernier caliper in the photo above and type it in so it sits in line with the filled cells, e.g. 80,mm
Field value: 8.2,mm
